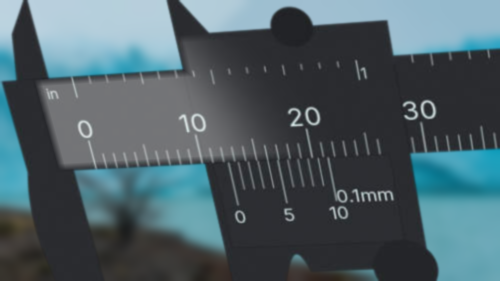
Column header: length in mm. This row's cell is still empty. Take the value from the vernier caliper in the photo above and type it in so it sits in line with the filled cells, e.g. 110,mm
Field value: 12.4,mm
